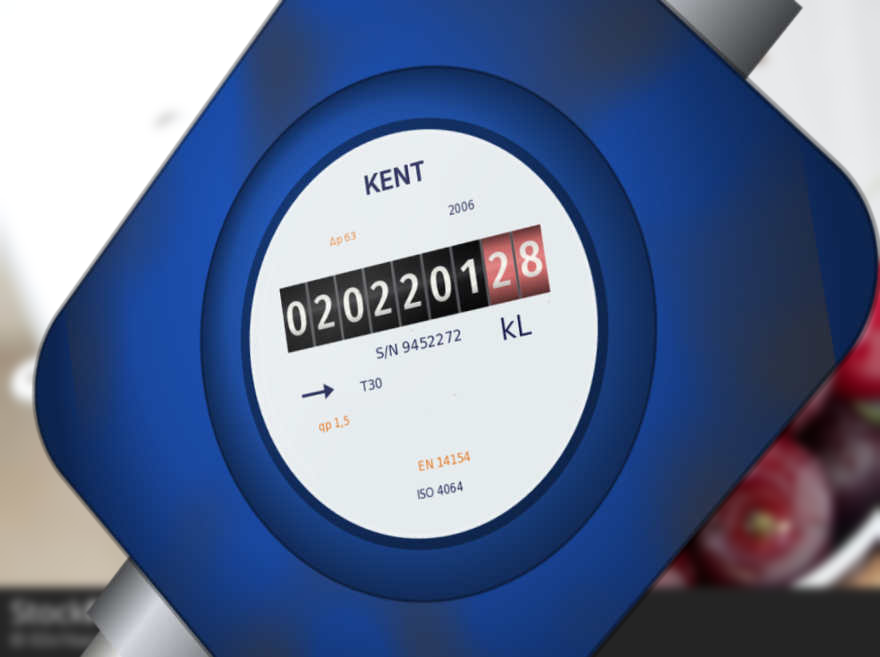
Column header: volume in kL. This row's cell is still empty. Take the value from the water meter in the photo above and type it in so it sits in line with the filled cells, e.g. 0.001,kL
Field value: 202201.28,kL
